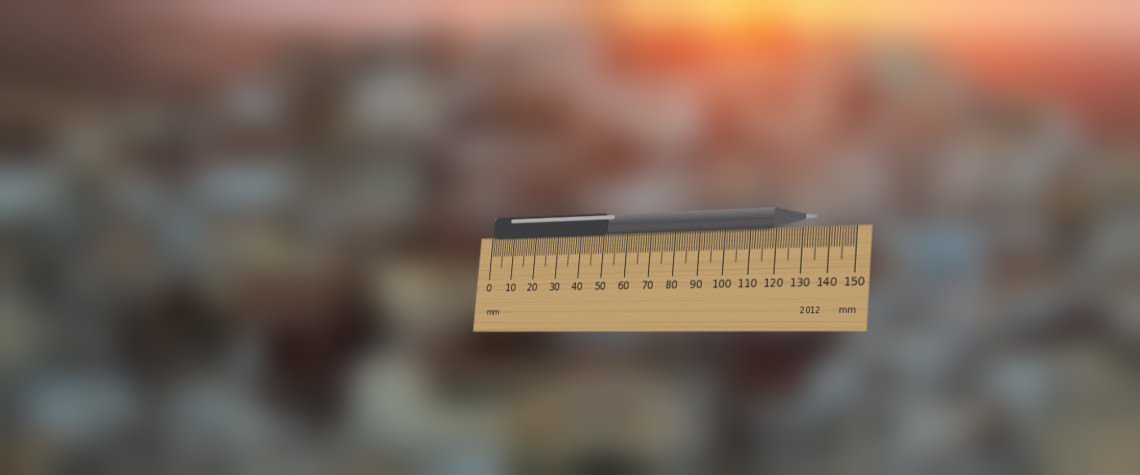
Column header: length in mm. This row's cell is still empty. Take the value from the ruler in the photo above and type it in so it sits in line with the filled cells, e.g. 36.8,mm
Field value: 135,mm
